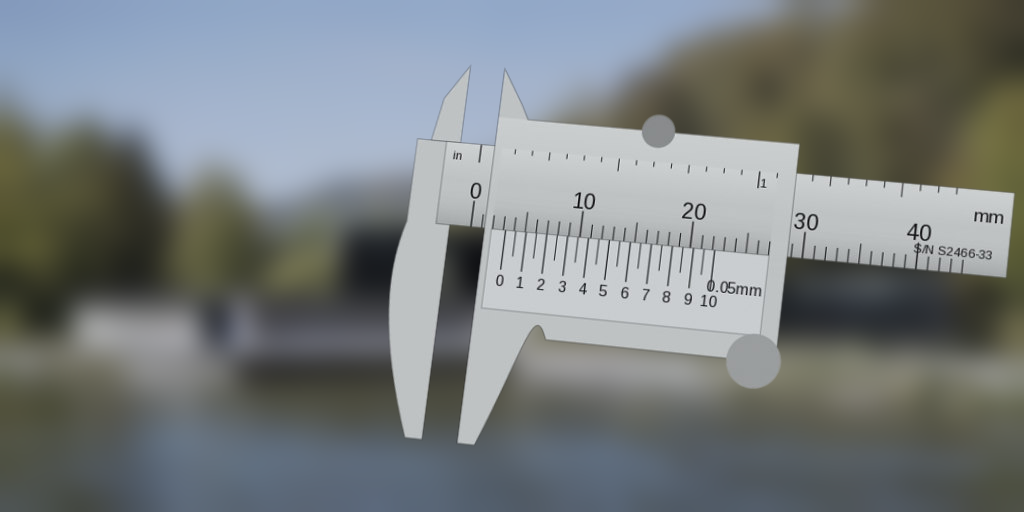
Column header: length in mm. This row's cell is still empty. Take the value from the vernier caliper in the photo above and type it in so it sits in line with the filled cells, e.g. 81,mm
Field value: 3.2,mm
